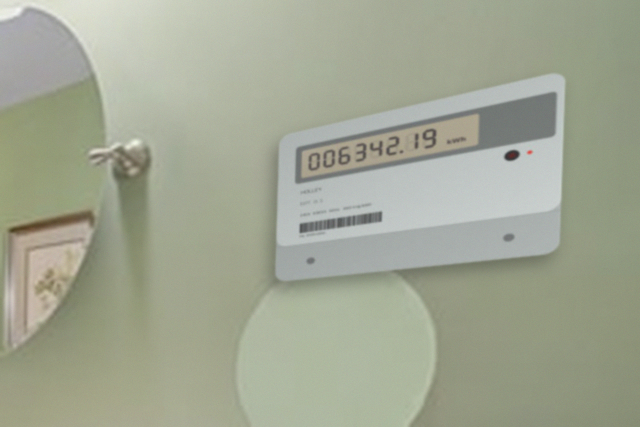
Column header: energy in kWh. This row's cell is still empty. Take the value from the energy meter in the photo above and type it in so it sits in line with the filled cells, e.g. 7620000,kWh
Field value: 6342.19,kWh
